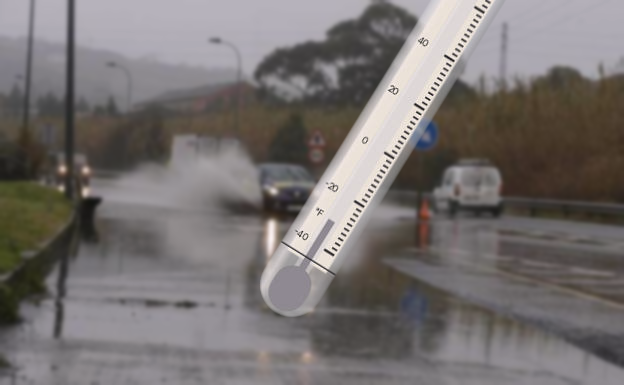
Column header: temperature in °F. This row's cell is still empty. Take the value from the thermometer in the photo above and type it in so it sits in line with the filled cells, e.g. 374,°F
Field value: -30,°F
